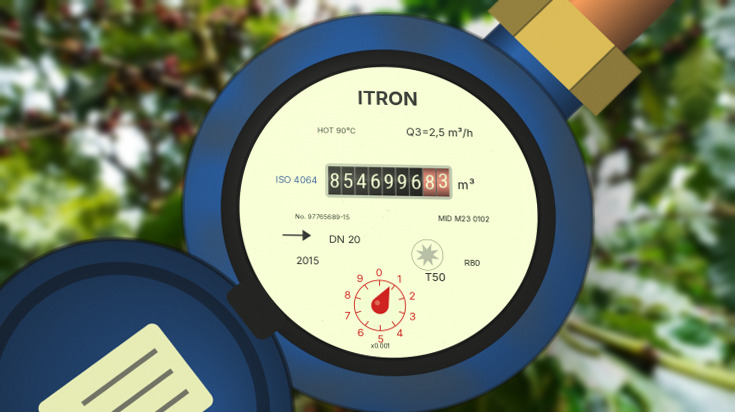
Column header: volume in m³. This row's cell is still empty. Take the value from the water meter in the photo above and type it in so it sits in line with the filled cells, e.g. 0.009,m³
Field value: 8546996.830,m³
